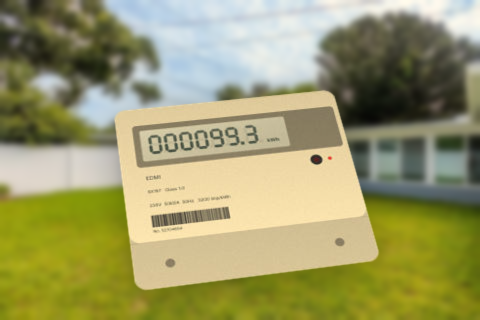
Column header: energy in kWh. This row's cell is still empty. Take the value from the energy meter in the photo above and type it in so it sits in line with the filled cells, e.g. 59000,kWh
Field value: 99.3,kWh
